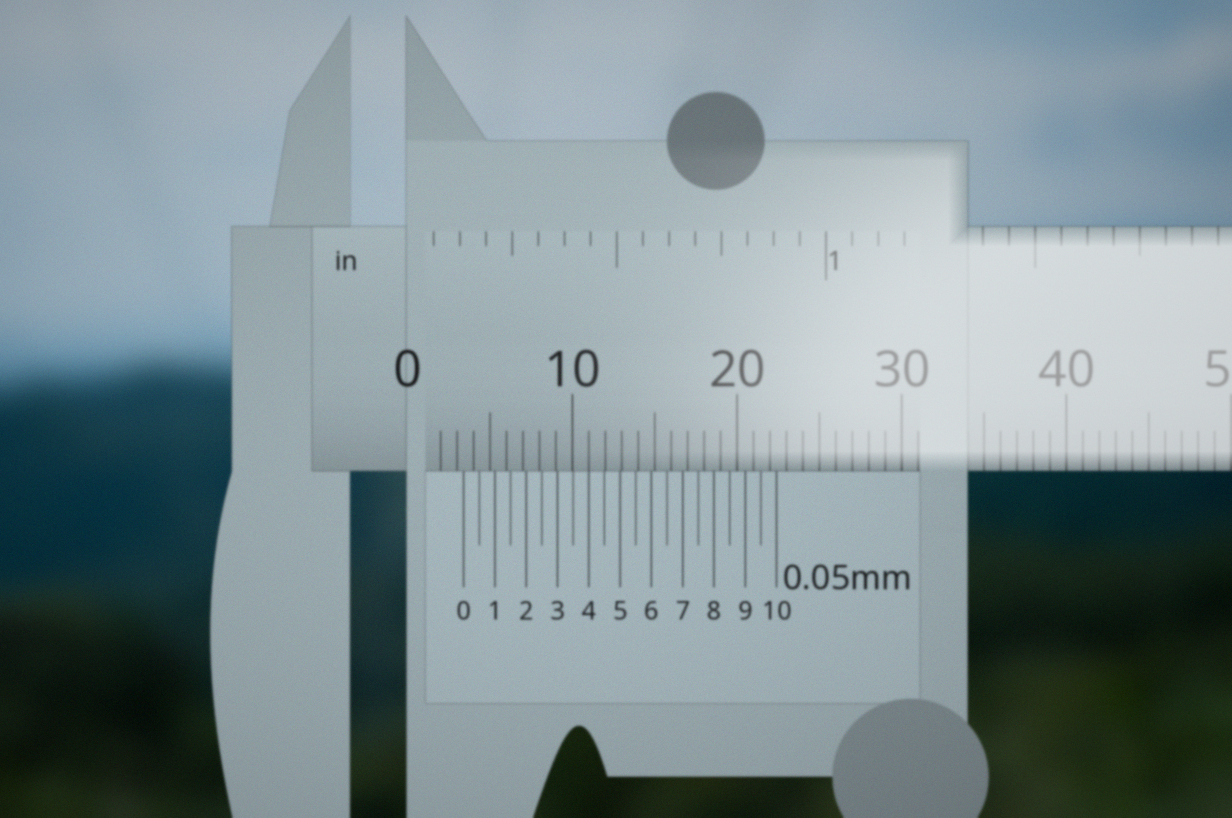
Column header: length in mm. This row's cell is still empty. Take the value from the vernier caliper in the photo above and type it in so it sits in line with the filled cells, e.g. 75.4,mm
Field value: 3.4,mm
